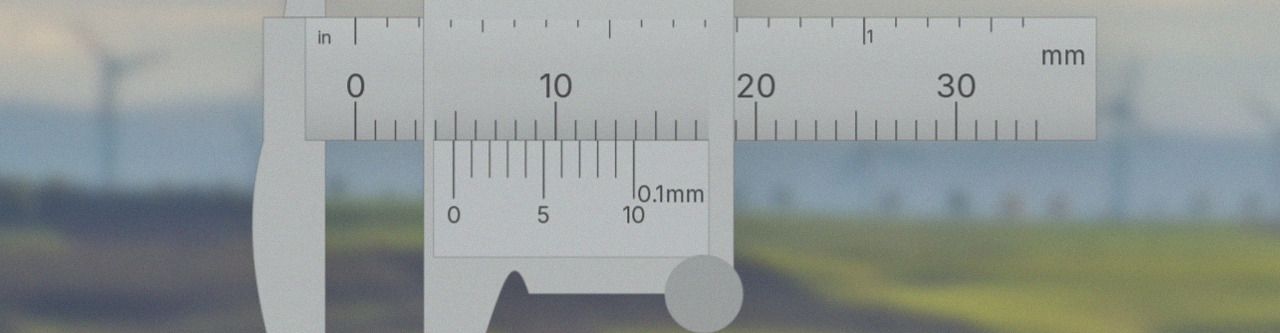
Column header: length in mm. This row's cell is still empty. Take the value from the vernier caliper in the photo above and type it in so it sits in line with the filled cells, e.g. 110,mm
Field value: 4.9,mm
